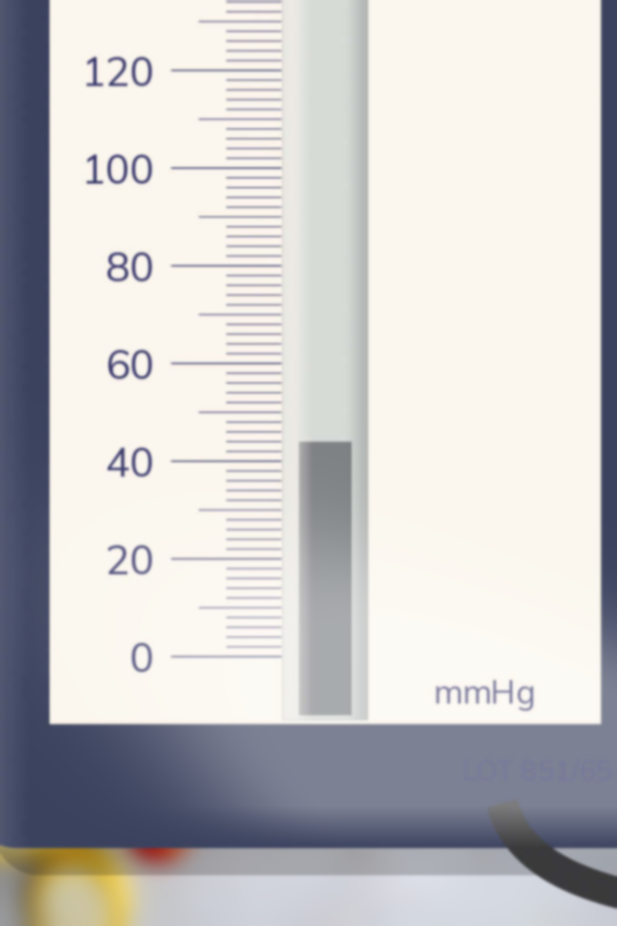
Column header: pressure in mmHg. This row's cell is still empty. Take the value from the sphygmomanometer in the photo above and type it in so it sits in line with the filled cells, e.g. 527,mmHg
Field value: 44,mmHg
